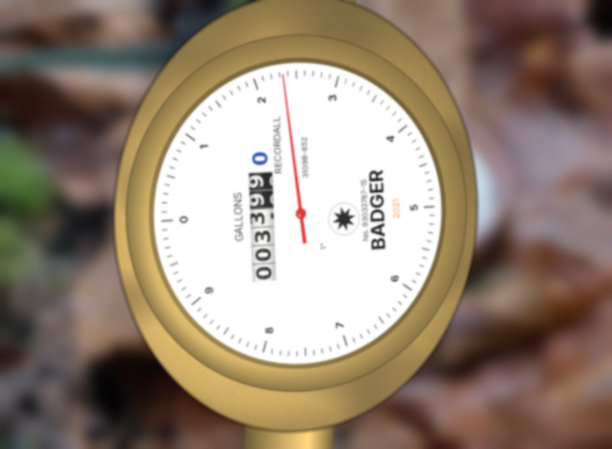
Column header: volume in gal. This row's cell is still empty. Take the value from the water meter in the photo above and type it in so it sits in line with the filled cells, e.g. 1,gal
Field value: 33992.3,gal
